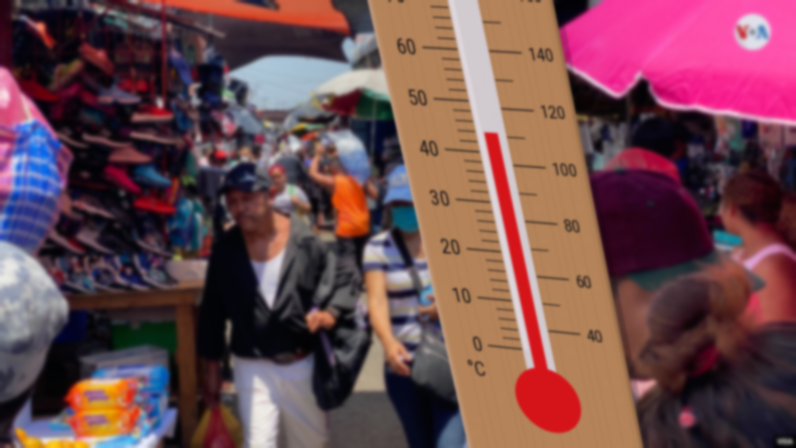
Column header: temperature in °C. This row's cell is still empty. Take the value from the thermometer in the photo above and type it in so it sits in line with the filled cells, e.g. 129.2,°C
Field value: 44,°C
